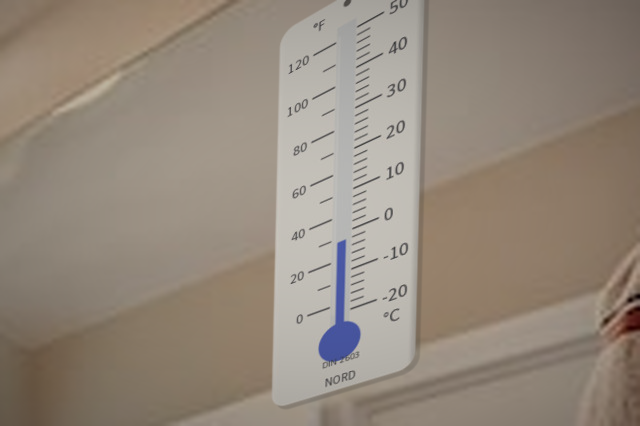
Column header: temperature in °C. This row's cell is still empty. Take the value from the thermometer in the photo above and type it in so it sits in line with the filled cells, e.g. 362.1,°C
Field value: -2,°C
